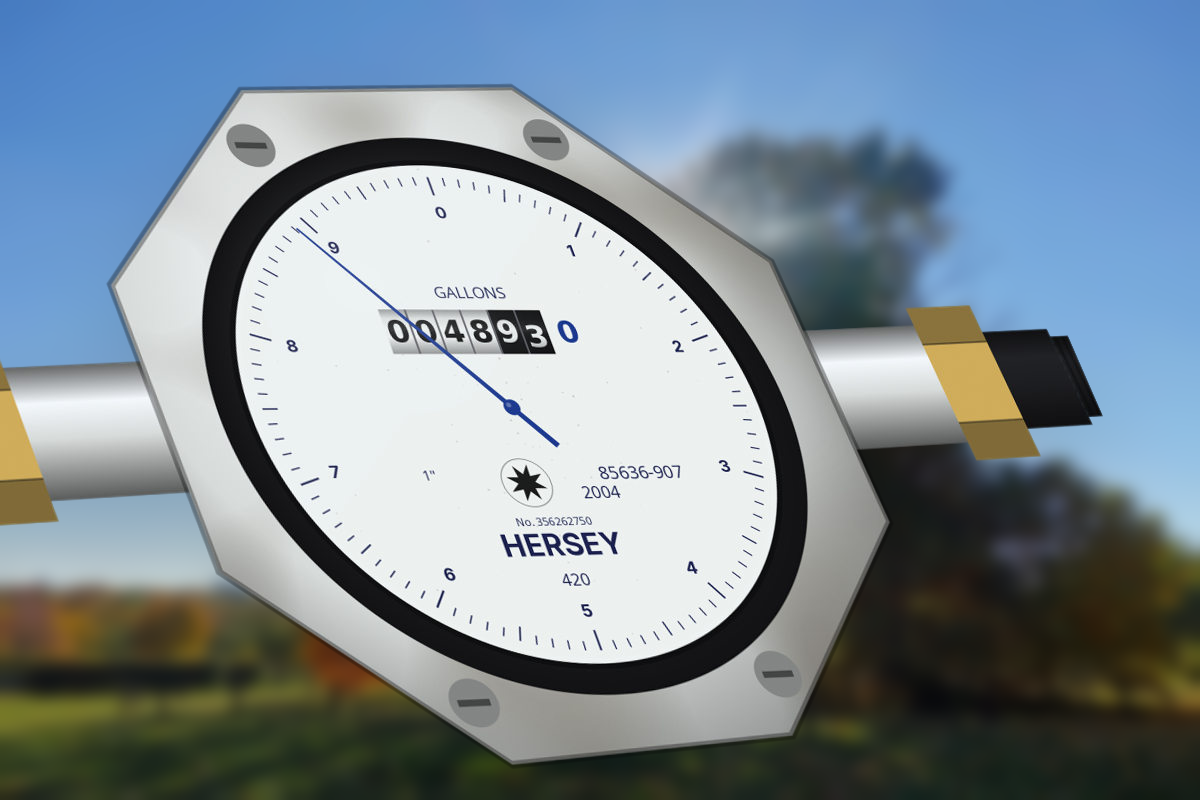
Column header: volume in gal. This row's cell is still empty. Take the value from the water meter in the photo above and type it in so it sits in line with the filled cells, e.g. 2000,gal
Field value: 48928.9,gal
